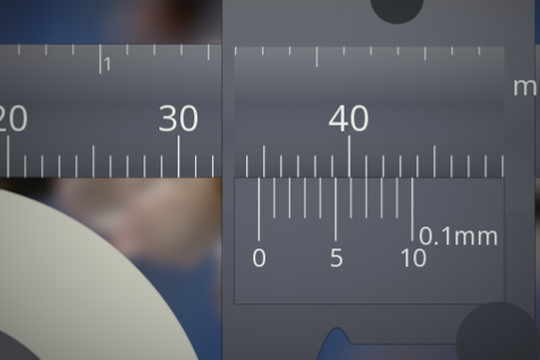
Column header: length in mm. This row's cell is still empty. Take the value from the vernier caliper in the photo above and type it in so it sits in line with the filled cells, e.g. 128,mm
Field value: 34.7,mm
